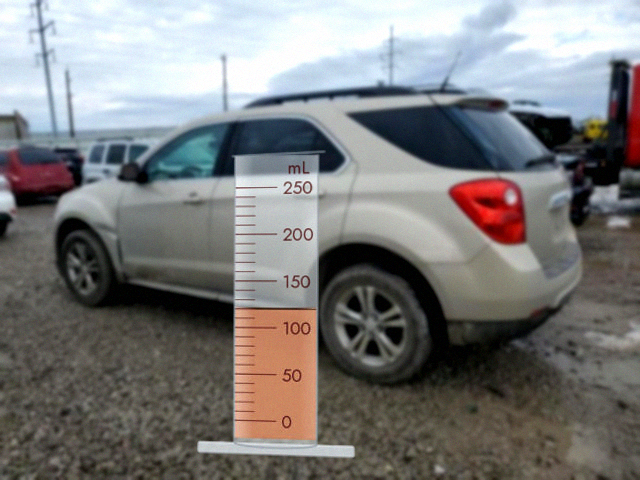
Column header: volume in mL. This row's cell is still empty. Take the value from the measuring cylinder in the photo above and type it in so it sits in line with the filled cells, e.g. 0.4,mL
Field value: 120,mL
